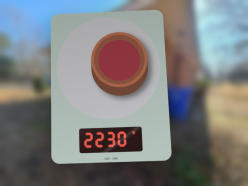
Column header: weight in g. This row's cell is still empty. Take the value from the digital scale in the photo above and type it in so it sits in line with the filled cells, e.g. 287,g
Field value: 2230,g
